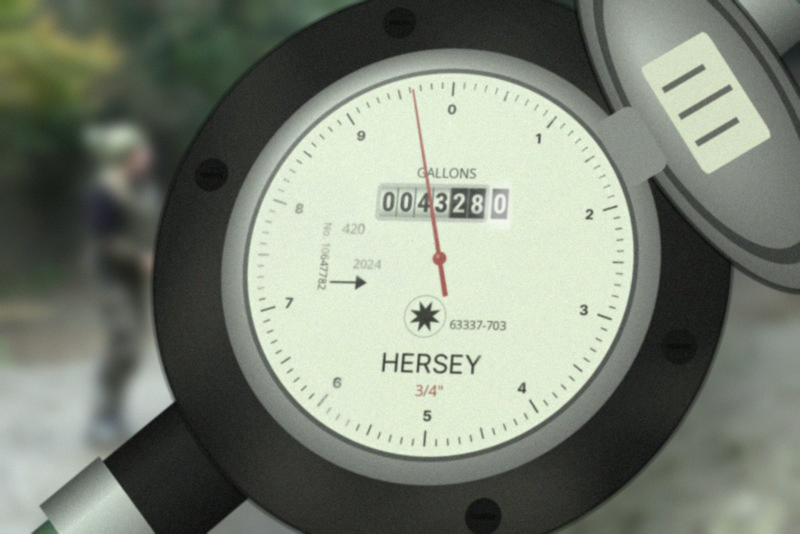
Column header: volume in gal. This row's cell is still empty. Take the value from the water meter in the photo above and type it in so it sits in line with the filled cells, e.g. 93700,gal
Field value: 43279.6,gal
